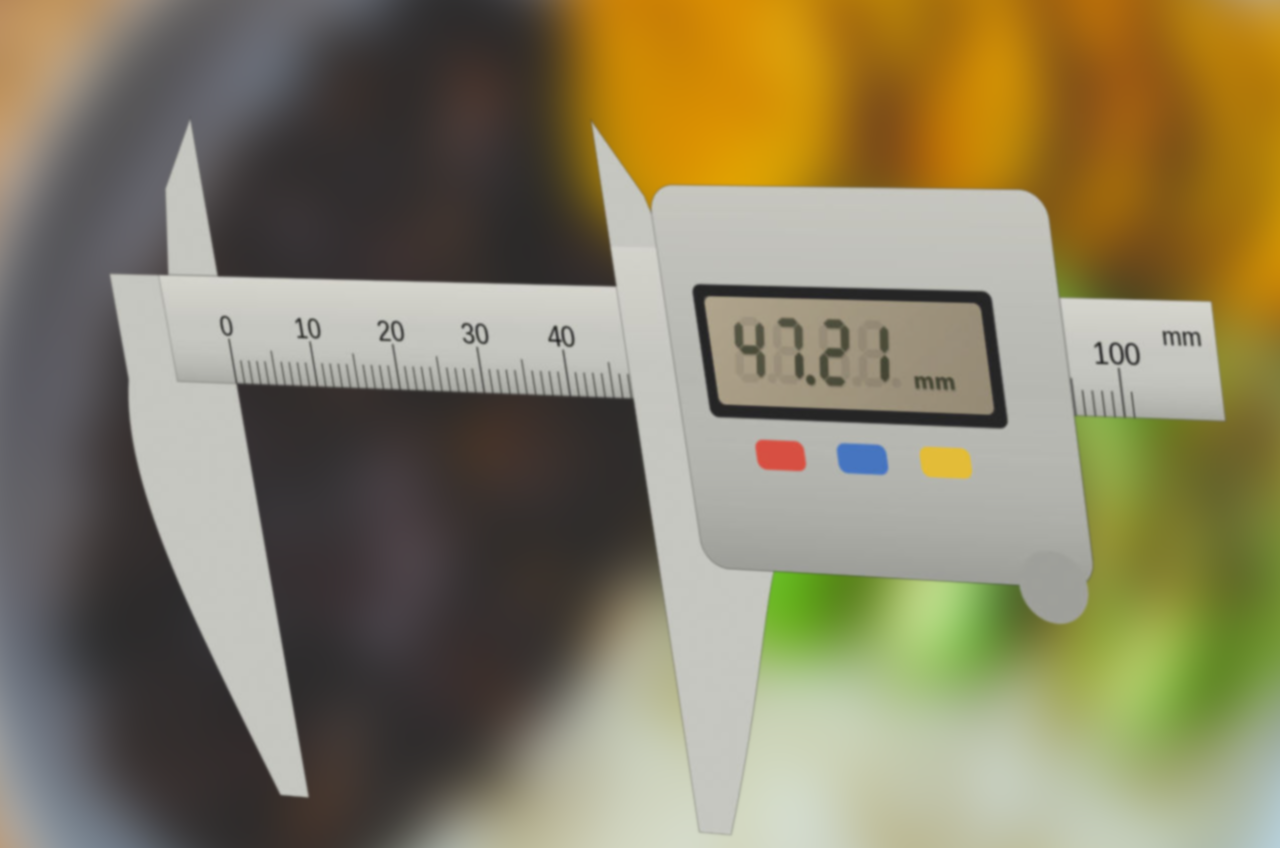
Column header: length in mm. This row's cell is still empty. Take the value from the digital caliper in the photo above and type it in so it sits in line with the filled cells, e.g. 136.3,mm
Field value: 47.21,mm
